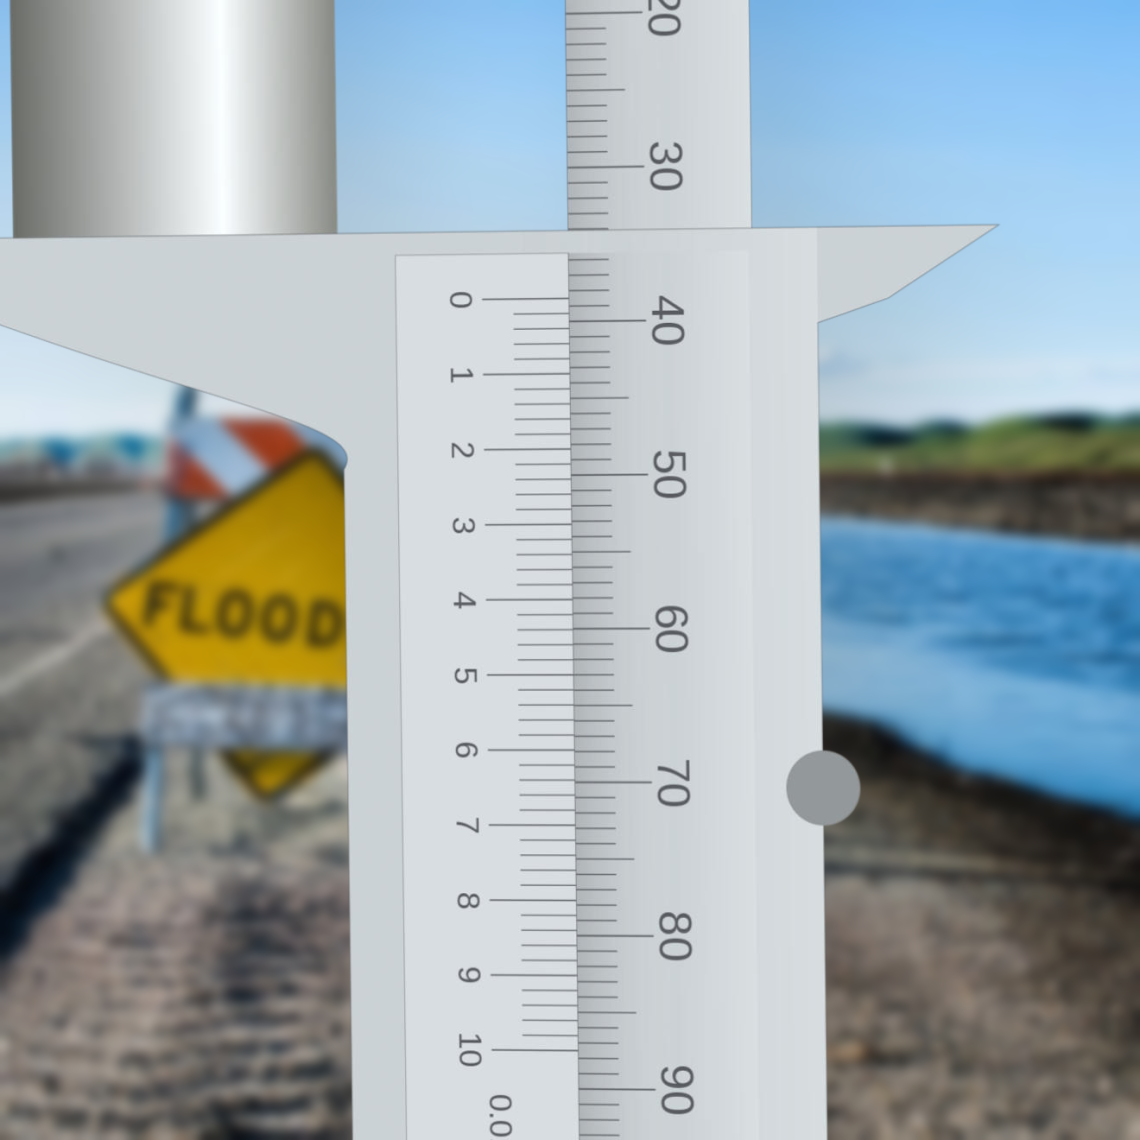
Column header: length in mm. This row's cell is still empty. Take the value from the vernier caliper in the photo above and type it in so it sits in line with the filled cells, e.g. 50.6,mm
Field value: 38.5,mm
